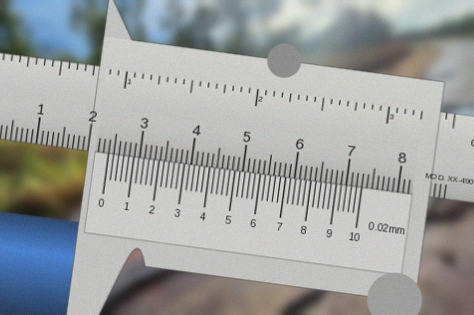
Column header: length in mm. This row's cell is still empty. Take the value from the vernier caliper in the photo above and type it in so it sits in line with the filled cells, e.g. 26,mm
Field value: 24.0,mm
